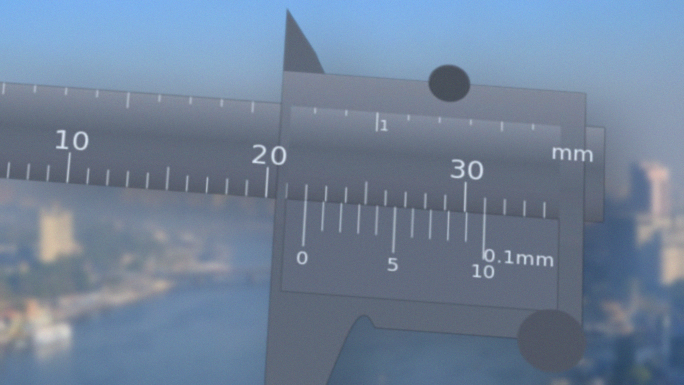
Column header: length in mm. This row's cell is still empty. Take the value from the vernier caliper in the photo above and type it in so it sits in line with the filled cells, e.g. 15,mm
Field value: 22.0,mm
